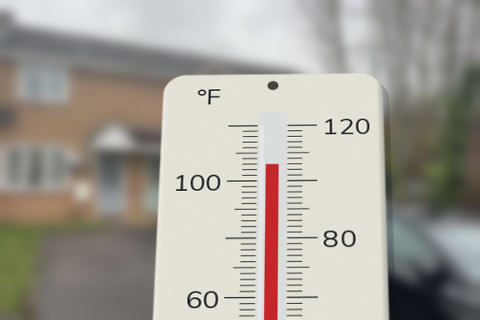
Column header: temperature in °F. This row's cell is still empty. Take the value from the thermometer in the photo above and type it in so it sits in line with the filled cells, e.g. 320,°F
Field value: 106,°F
